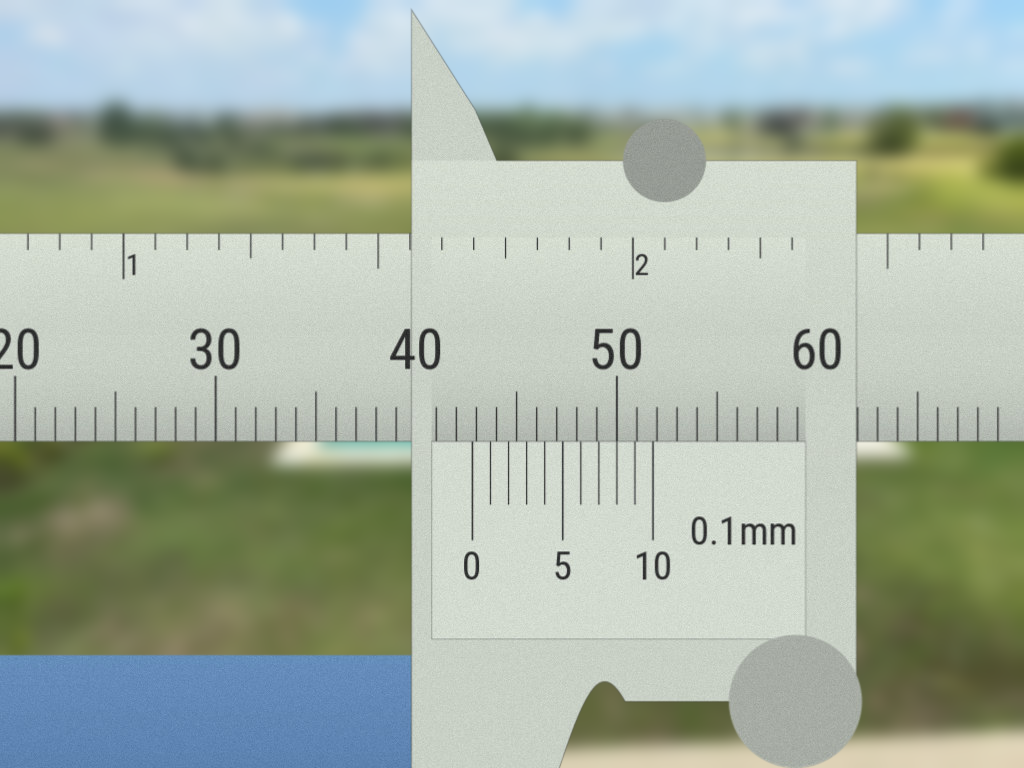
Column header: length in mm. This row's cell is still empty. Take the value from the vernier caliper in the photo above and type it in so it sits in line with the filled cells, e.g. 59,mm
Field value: 42.8,mm
